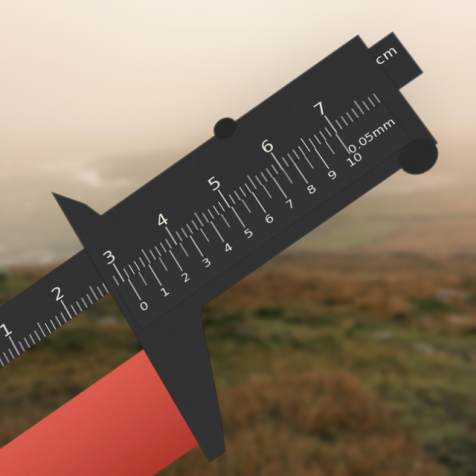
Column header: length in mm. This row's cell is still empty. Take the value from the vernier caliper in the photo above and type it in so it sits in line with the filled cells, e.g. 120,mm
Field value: 30.8,mm
